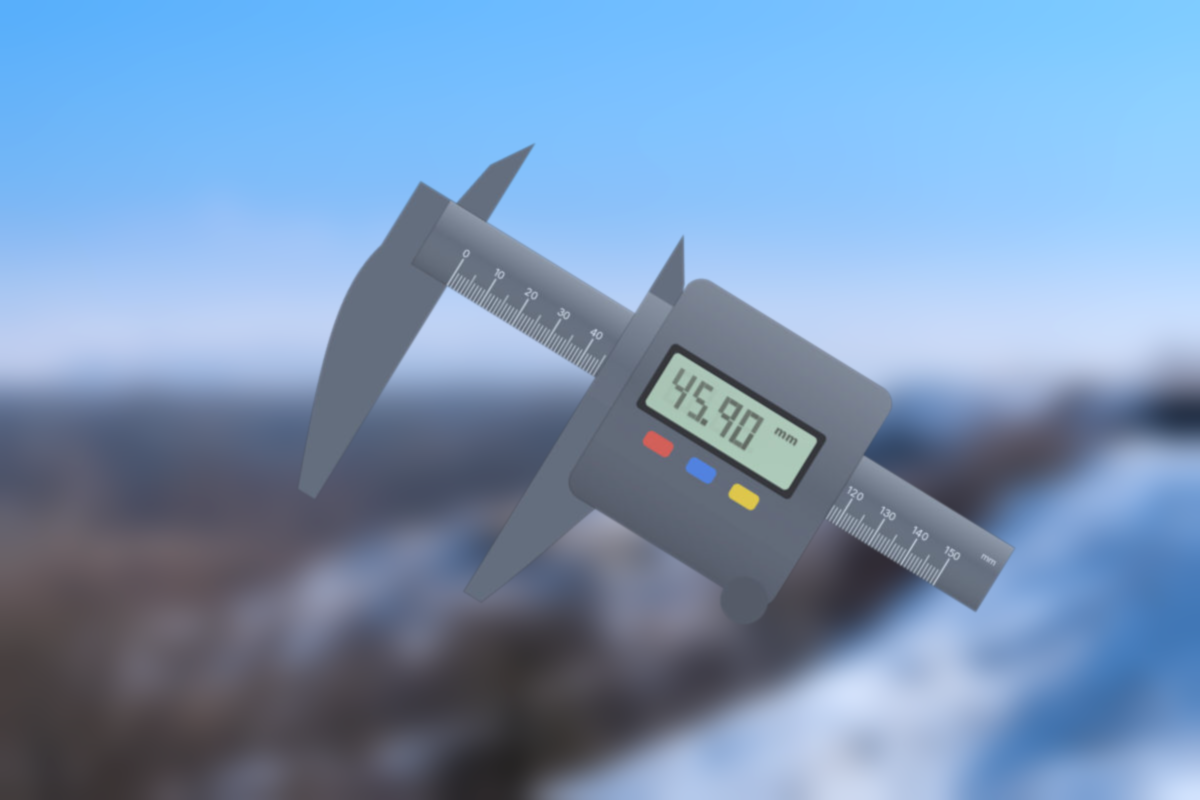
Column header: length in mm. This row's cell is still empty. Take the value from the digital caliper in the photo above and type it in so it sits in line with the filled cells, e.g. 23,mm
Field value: 45.90,mm
